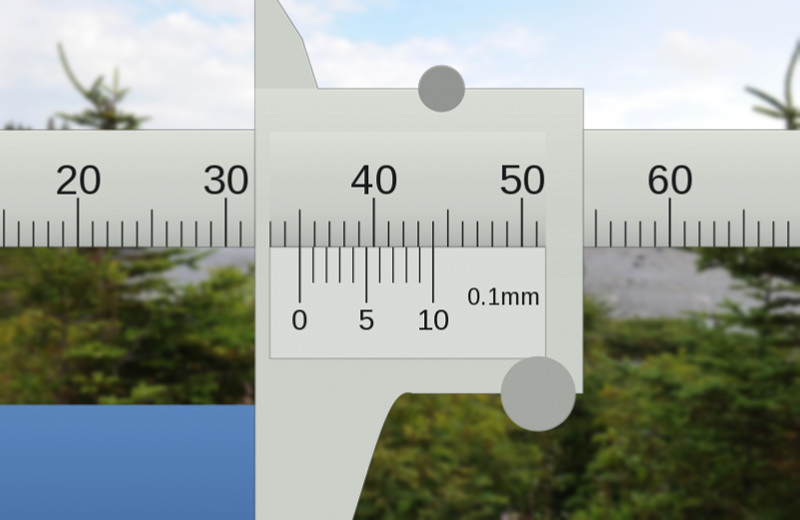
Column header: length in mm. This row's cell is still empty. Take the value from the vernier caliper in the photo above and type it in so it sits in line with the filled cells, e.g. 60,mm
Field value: 35.0,mm
